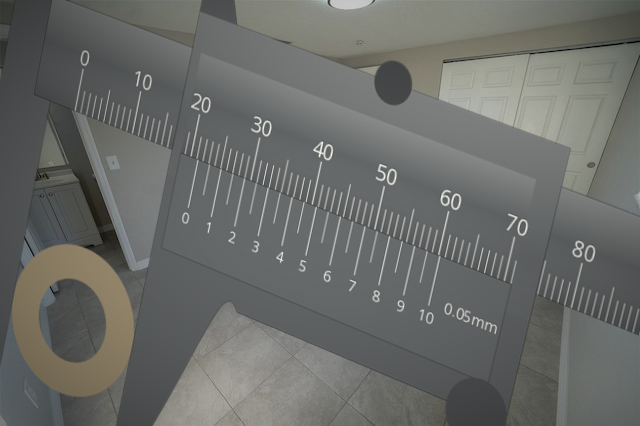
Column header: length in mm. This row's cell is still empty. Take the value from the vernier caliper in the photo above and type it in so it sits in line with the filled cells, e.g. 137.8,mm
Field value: 21.2,mm
